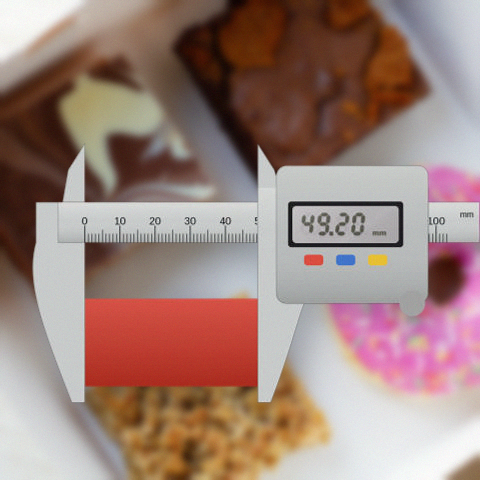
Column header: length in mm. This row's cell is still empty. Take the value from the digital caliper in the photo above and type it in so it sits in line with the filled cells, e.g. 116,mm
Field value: 49.20,mm
